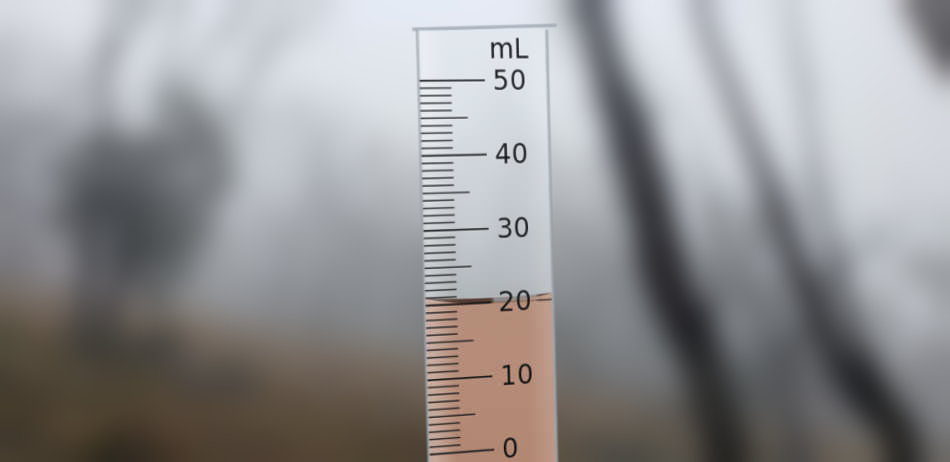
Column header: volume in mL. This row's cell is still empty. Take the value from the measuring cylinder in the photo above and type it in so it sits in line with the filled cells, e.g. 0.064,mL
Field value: 20,mL
